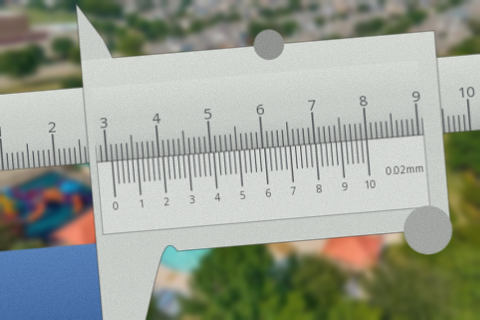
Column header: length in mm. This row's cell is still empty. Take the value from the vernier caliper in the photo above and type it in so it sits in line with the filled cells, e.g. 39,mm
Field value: 31.0,mm
